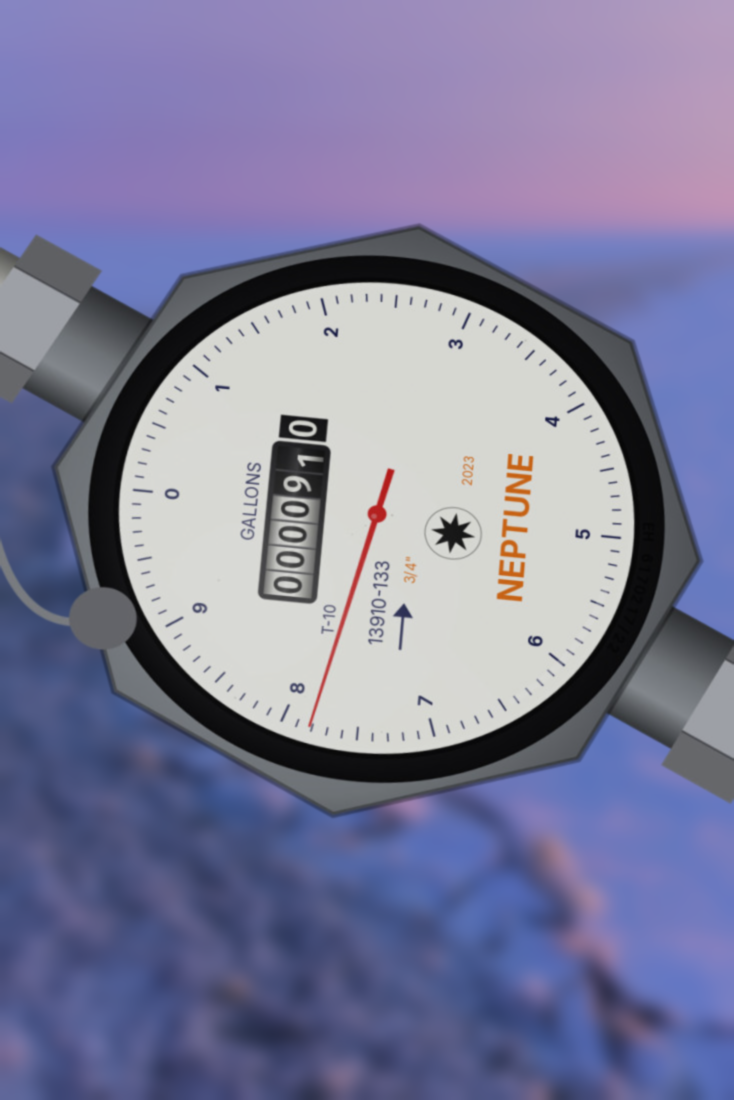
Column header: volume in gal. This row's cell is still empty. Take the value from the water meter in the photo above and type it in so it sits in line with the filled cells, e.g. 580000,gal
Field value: 907.8,gal
